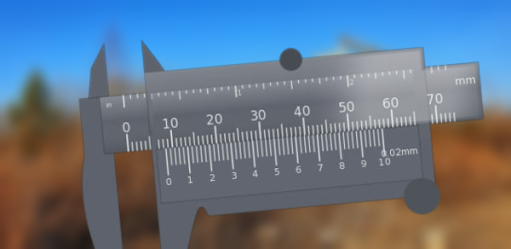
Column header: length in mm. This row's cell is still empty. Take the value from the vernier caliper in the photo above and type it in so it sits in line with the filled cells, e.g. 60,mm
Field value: 8.5,mm
